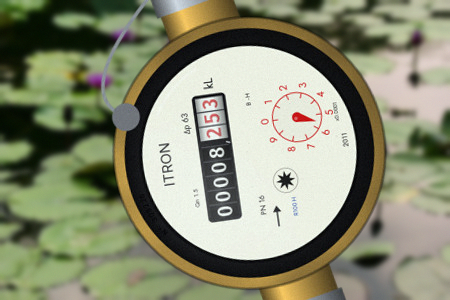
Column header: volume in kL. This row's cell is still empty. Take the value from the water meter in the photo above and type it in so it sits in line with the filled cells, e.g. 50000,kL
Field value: 8.2535,kL
